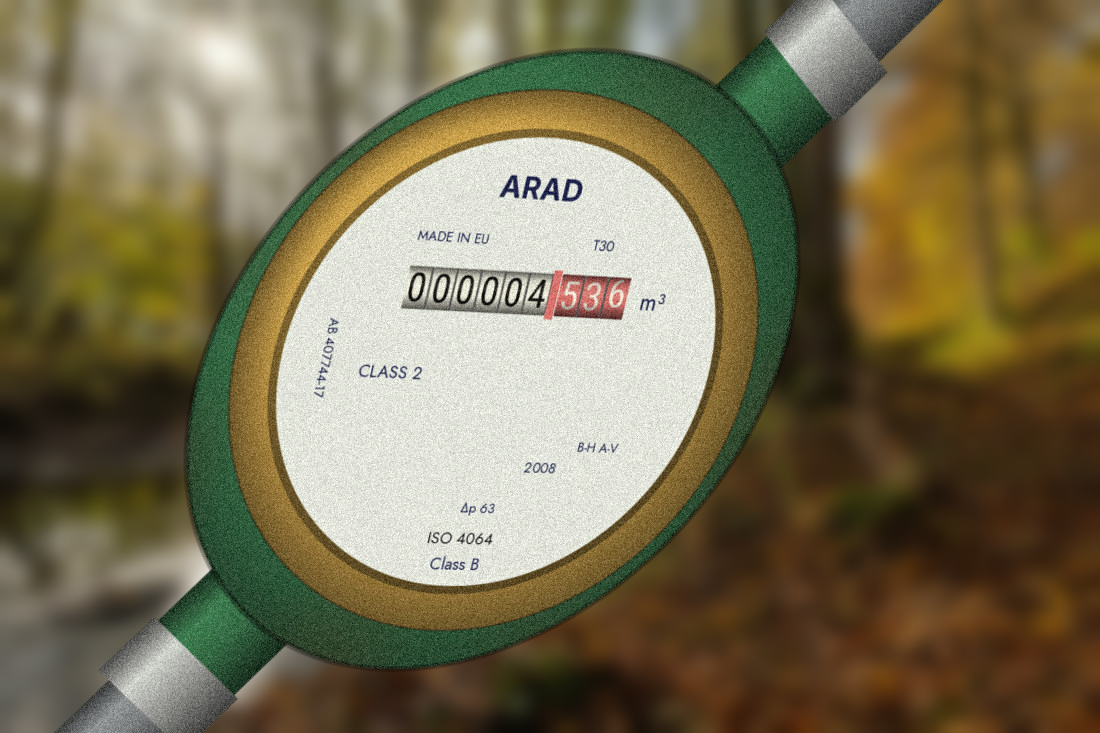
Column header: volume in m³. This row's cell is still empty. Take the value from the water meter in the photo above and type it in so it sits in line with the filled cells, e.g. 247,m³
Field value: 4.536,m³
